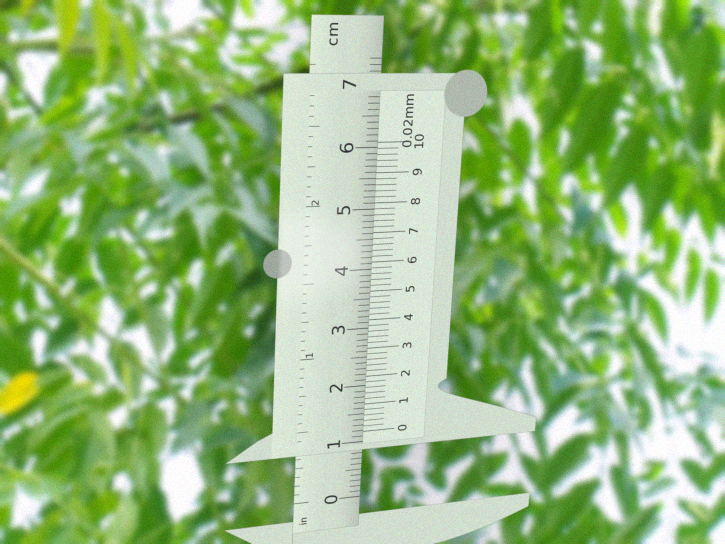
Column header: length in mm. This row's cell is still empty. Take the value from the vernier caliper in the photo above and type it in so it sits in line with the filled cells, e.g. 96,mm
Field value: 11.8,mm
